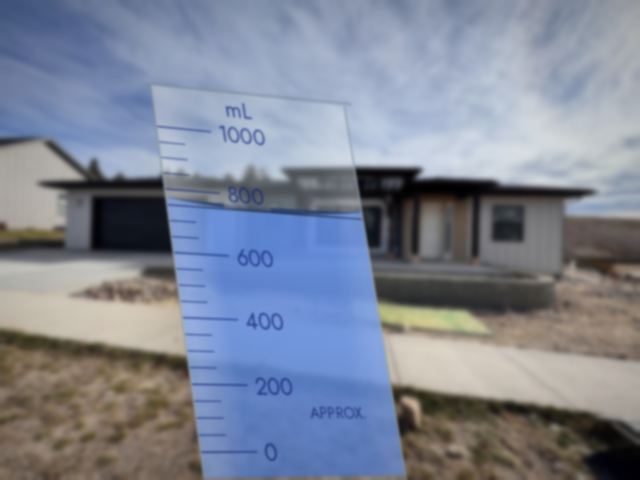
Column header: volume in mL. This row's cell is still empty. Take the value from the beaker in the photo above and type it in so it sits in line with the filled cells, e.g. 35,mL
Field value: 750,mL
